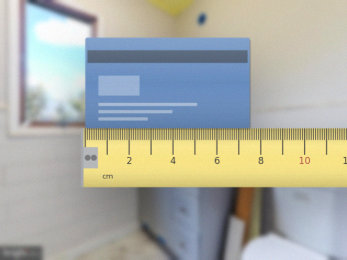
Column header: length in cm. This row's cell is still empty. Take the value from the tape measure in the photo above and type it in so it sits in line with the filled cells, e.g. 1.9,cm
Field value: 7.5,cm
